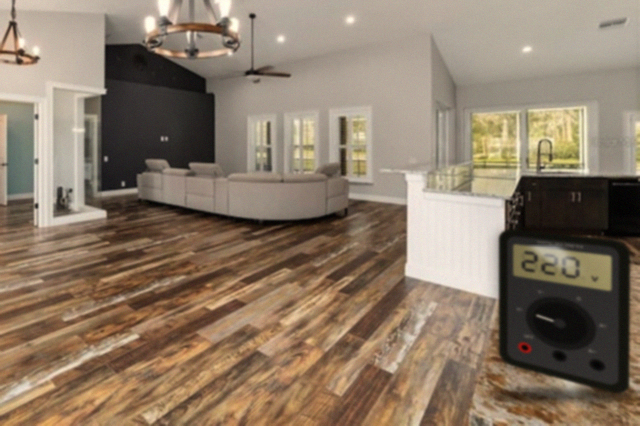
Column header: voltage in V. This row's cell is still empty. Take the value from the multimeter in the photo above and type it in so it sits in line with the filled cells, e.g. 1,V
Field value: 220,V
